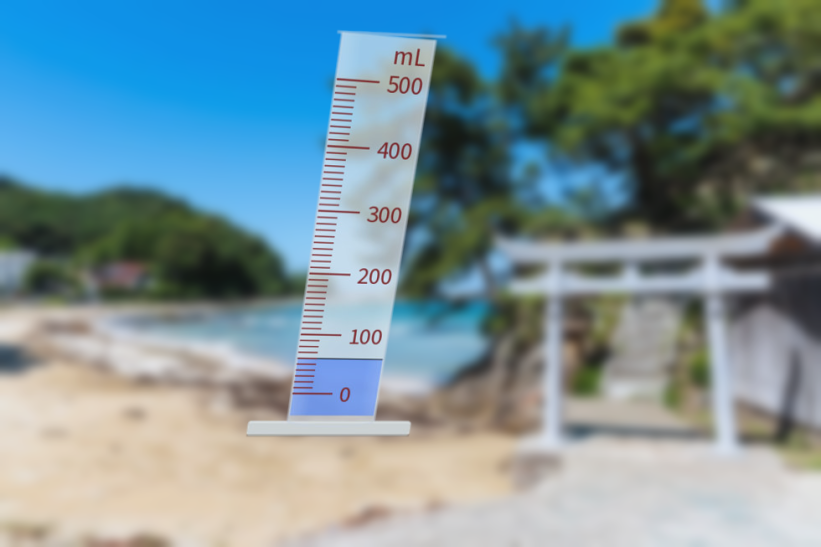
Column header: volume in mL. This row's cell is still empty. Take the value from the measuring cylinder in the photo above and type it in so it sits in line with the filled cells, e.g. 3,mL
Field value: 60,mL
